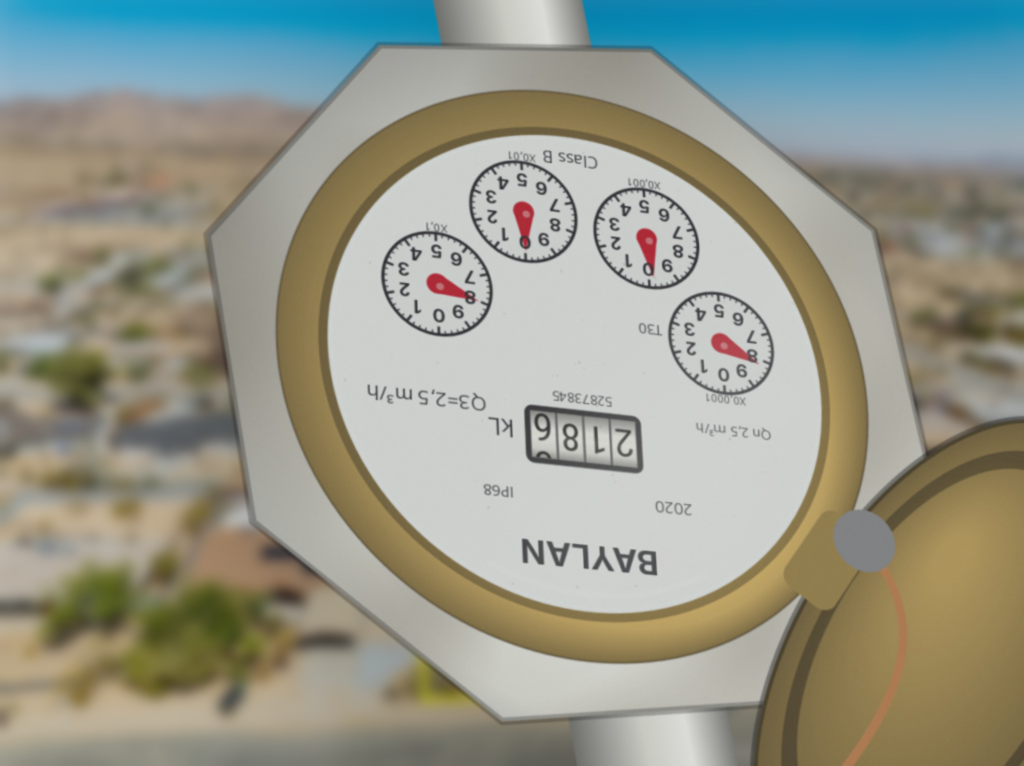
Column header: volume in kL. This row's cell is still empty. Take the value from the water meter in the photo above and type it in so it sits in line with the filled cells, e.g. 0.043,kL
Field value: 2185.7998,kL
